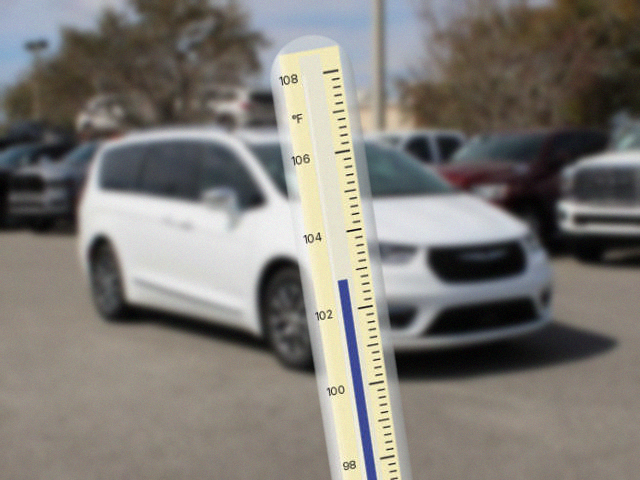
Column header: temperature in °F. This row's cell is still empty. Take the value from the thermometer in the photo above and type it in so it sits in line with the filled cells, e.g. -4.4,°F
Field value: 102.8,°F
